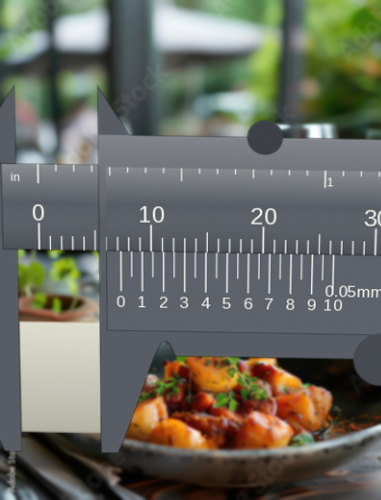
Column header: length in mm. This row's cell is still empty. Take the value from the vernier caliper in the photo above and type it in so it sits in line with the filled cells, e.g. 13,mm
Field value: 7.3,mm
